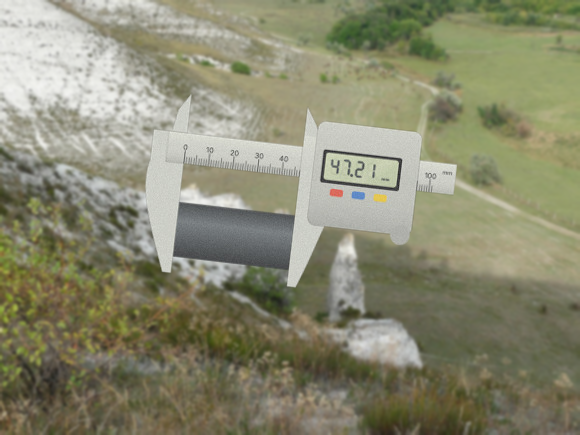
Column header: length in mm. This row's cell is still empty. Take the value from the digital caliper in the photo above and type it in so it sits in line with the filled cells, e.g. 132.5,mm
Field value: 47.21,mm
